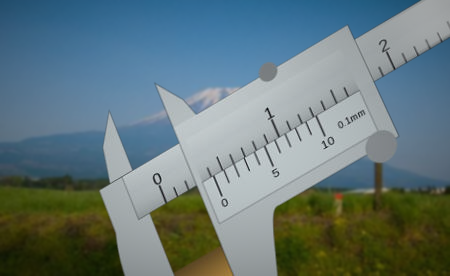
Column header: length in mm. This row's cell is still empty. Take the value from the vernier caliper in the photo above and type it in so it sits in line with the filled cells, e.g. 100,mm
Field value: 4.2,mm
